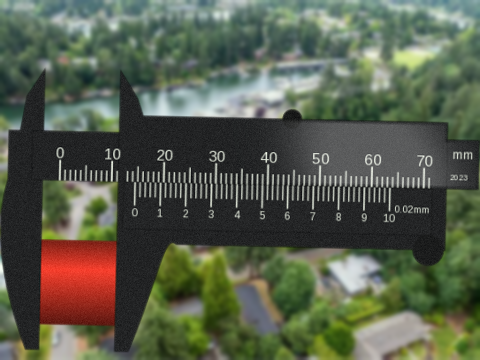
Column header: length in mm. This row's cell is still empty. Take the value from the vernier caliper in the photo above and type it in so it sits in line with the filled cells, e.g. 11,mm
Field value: 14.5,mm
